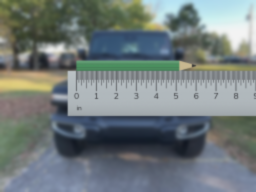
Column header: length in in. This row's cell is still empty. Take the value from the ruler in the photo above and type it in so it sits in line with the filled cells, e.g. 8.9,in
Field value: 6,in
